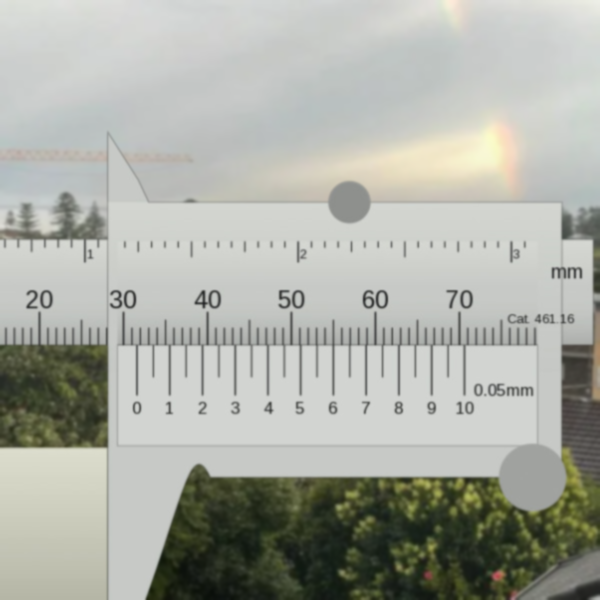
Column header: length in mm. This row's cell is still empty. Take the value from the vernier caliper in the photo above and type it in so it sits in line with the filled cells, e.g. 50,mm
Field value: 31.6,mm
